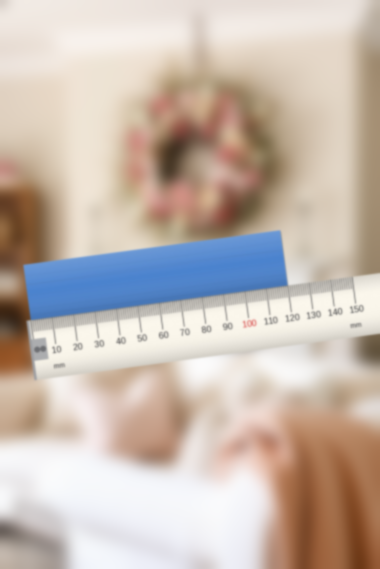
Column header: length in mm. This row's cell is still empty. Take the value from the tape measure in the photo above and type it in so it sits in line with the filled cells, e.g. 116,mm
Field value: 120,mm
